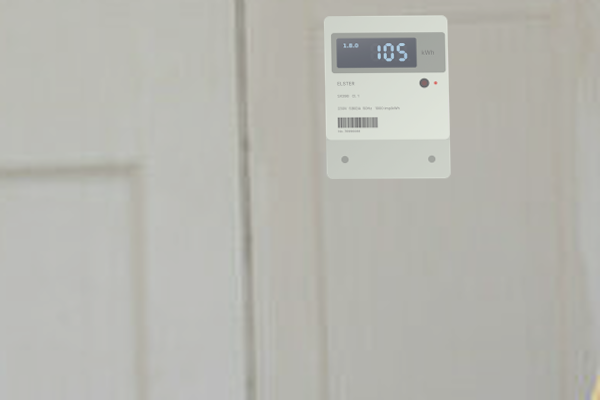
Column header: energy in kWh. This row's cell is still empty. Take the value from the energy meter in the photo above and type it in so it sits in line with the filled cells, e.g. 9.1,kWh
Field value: 105,kWh
